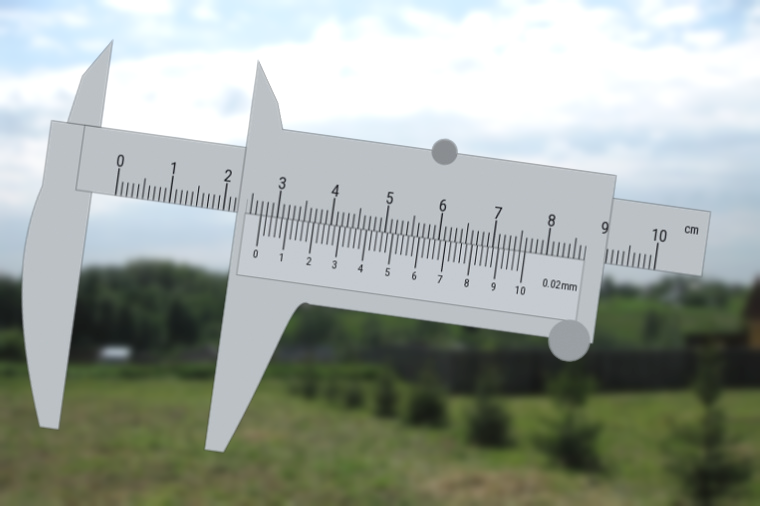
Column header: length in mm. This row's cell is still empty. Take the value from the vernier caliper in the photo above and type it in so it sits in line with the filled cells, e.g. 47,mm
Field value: 27.0,mm
